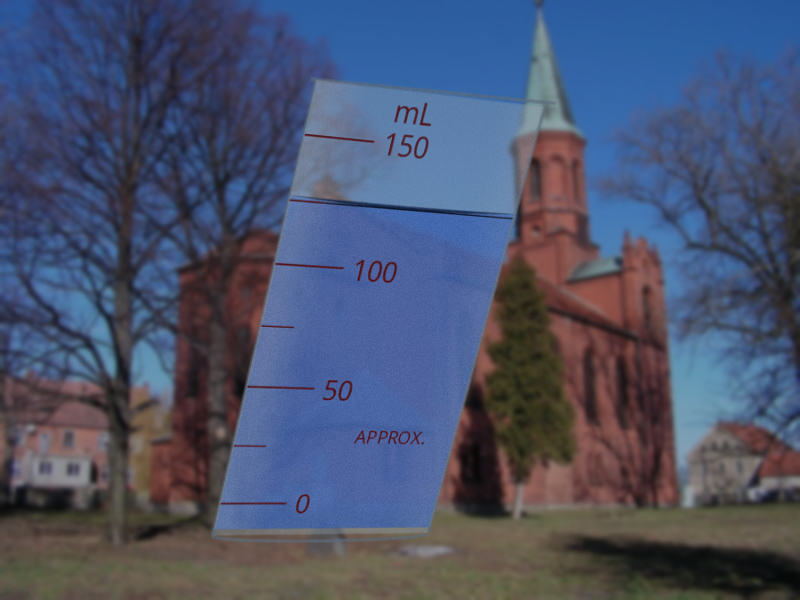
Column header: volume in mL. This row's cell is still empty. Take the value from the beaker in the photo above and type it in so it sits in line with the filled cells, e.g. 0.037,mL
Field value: 125,mL
